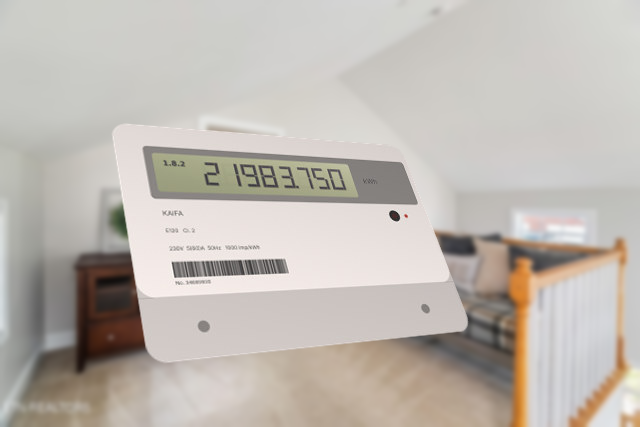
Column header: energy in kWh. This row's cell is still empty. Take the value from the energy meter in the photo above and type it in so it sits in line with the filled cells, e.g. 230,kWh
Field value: 21983.750,kWh
